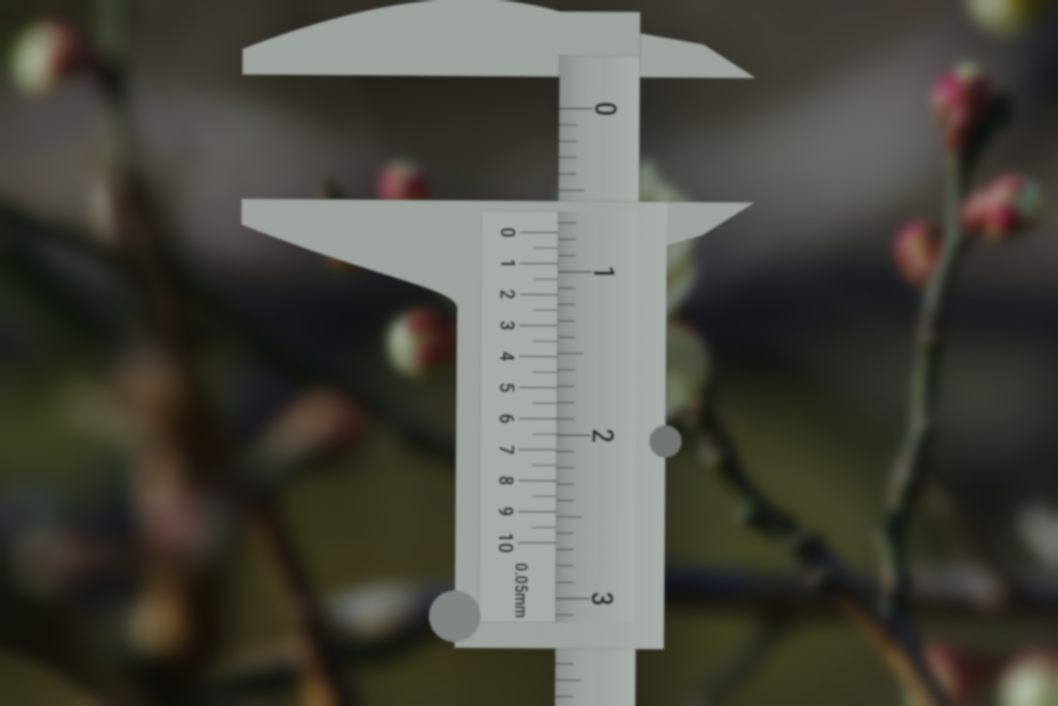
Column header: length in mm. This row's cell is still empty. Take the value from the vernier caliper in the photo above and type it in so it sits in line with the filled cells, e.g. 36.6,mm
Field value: 7.6,mm
